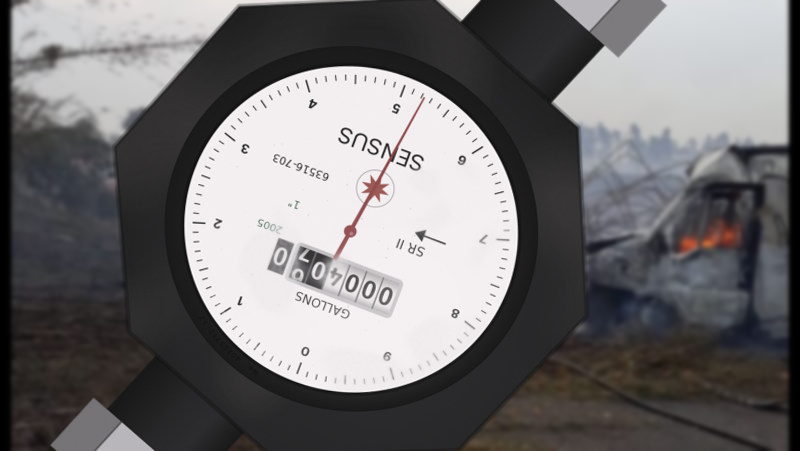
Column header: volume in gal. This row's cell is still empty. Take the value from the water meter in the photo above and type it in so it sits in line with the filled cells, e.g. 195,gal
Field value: 4065.2,gal
